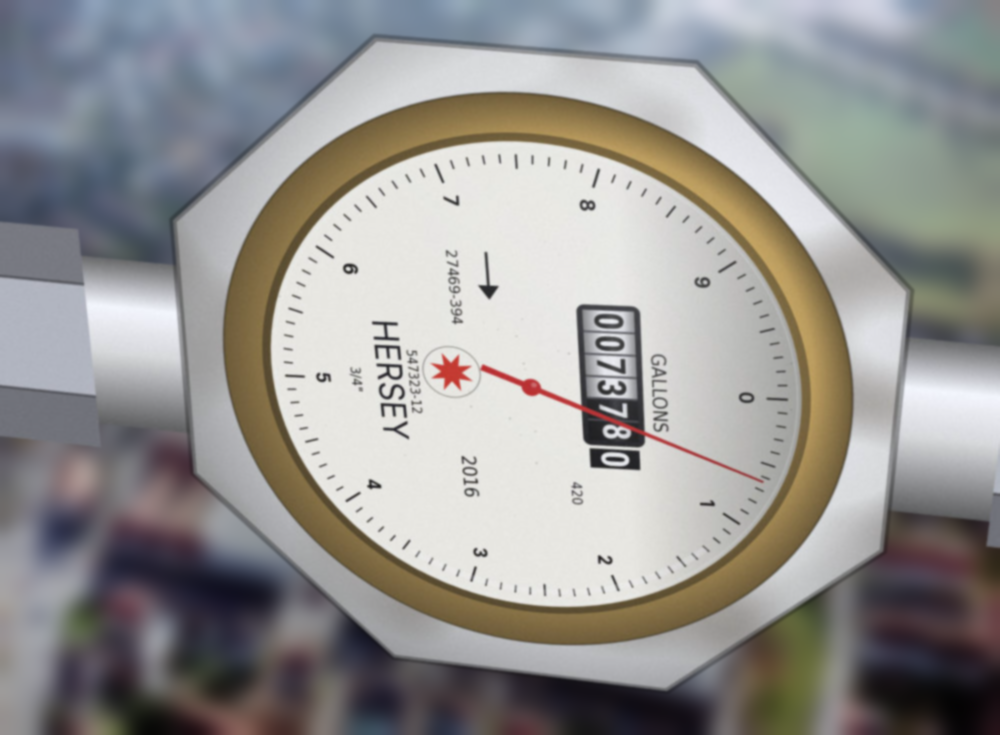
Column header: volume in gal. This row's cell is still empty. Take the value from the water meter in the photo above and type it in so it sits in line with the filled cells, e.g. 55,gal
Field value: 73780.6,gal
